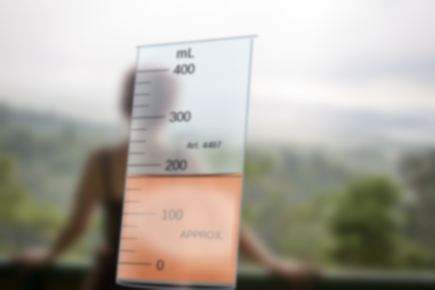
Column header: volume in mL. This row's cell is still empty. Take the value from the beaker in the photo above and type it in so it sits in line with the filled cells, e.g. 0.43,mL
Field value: 175,mL
